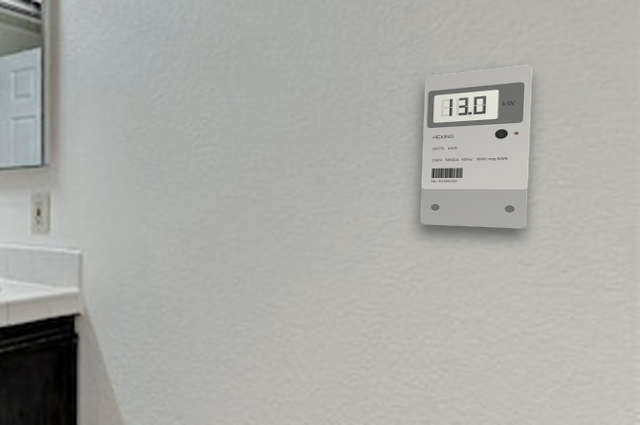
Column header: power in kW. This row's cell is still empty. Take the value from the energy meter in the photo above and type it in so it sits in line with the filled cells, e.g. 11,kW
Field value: 13.0,kW
